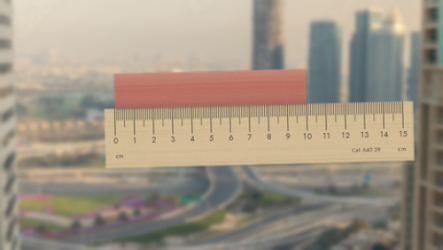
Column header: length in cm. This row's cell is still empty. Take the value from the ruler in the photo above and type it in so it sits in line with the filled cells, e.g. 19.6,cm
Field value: 10,cm
